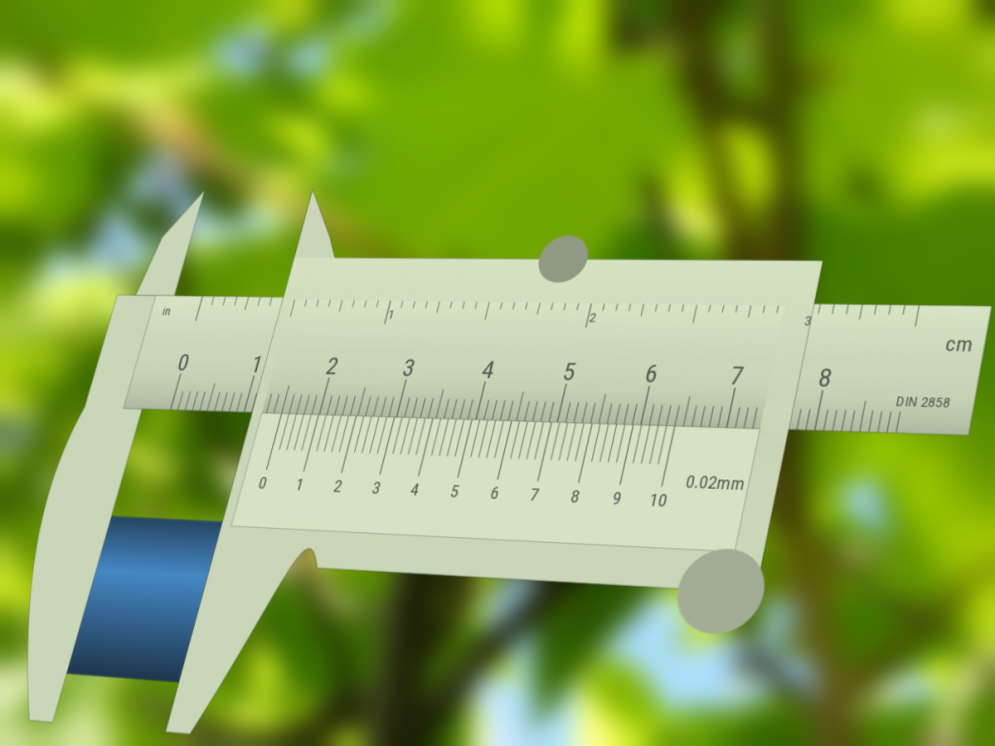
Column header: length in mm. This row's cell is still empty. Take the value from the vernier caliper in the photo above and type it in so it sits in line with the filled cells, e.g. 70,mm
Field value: 15.0,mm
